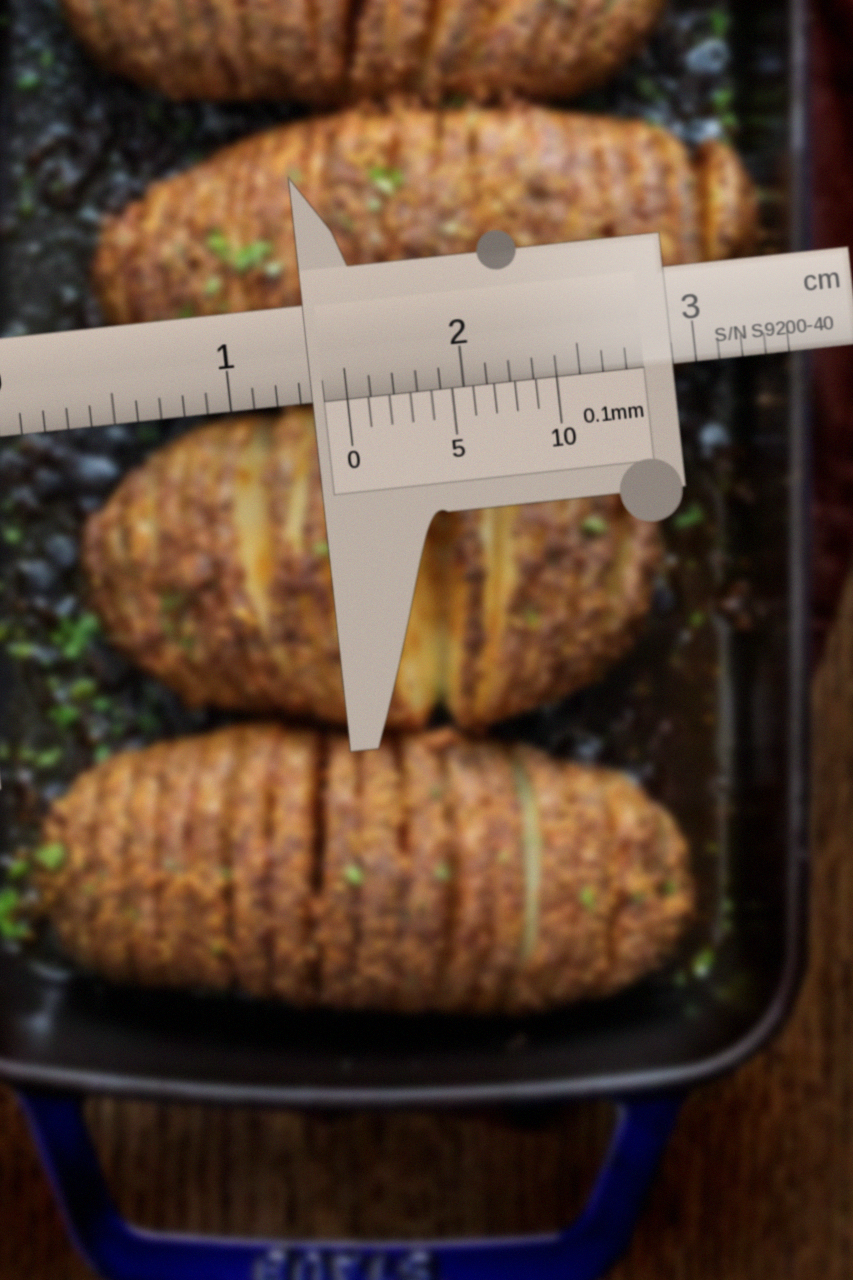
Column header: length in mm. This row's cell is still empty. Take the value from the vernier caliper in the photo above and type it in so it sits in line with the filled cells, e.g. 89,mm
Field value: 15.0,mm
